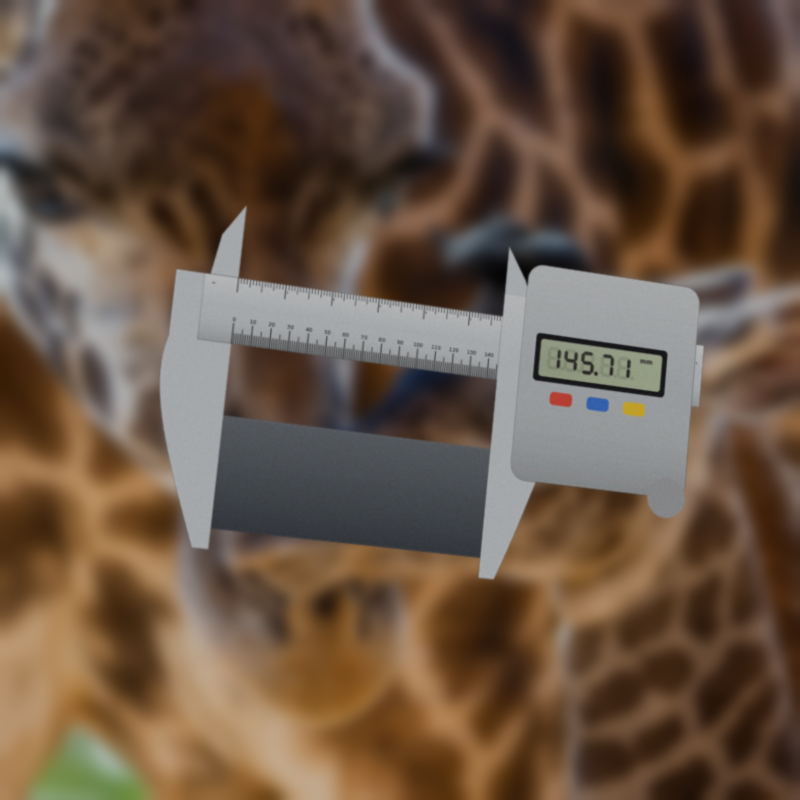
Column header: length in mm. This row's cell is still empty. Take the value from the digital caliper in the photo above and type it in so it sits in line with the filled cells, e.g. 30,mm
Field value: 145.71,mm
